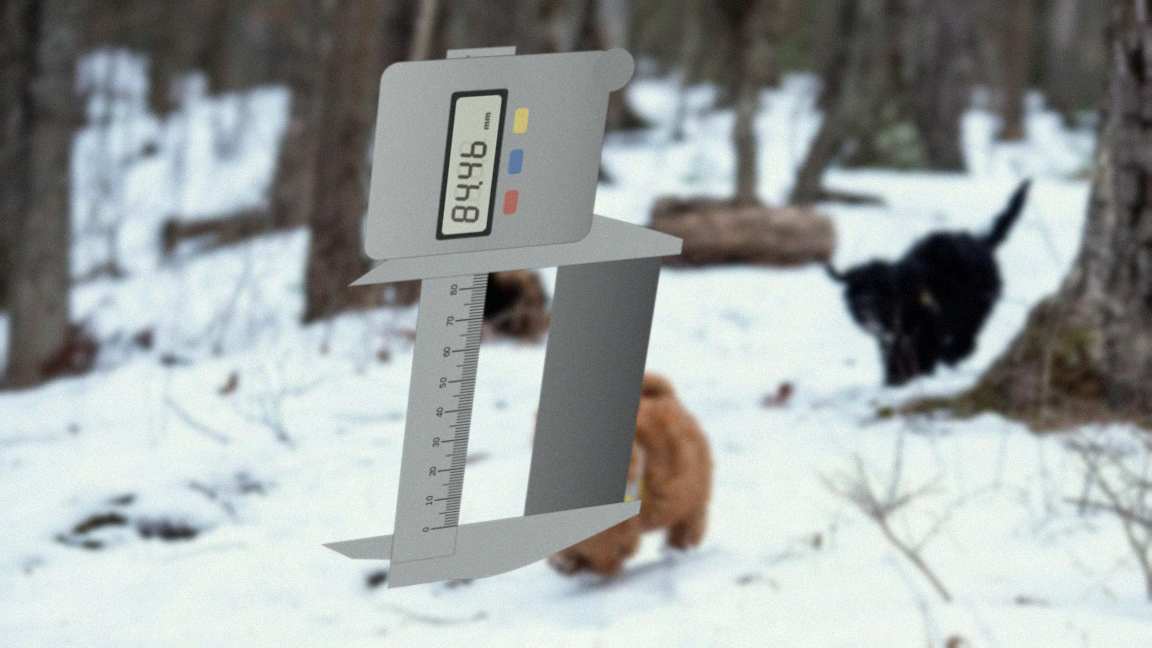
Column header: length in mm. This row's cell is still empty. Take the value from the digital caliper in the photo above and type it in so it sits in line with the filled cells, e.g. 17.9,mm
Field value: 84.46,mm
